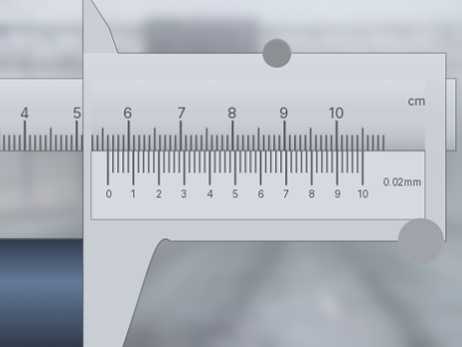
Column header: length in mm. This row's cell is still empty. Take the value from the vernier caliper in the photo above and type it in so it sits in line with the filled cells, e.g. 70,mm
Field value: 56.0,mm
